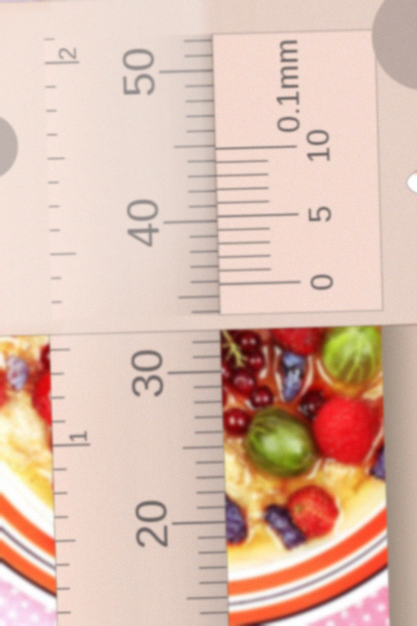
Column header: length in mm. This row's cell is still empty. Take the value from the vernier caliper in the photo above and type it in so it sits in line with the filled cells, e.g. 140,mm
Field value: 35.8,mm
